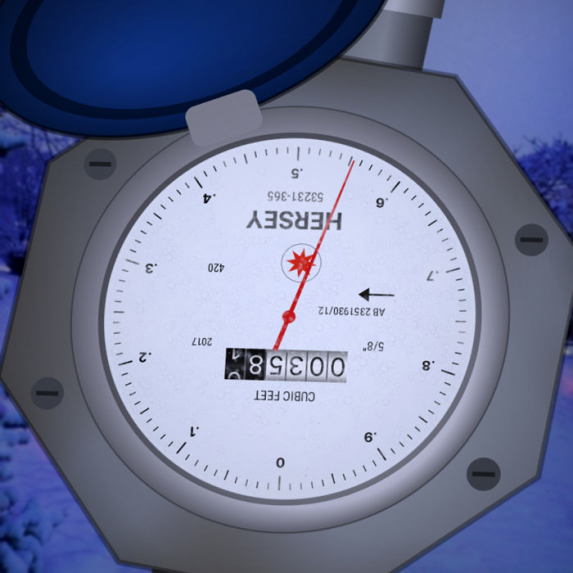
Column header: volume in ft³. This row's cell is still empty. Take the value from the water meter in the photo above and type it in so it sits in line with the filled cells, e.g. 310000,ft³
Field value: 3580.55,ft³
